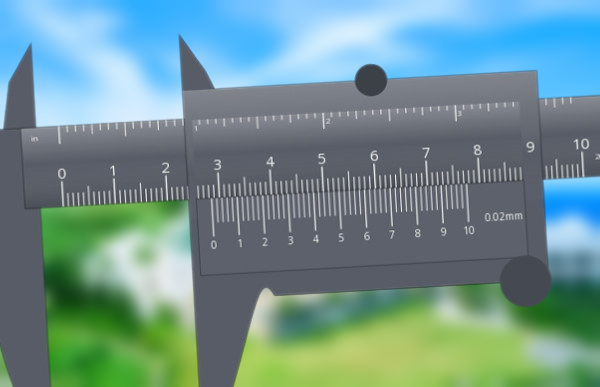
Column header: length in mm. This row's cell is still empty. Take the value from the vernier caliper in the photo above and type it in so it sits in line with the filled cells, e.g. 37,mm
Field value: 28.5,mm
